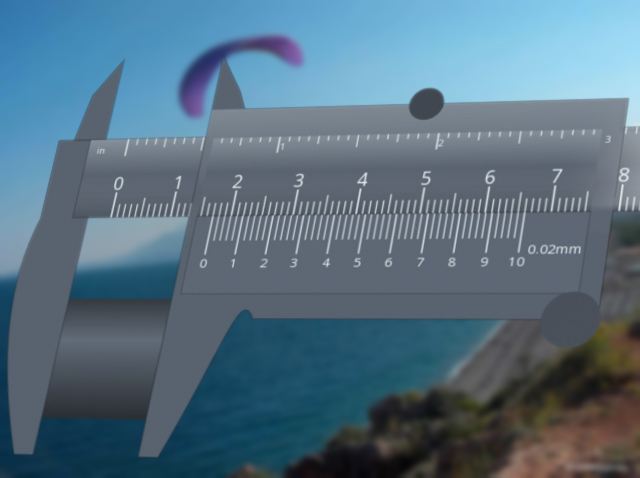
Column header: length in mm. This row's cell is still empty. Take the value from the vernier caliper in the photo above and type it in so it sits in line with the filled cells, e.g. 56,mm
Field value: 17.0,mm
